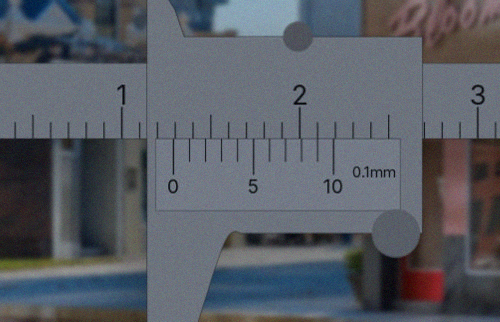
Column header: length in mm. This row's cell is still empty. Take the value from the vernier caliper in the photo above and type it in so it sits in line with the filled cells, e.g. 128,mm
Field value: 12.9,mm
